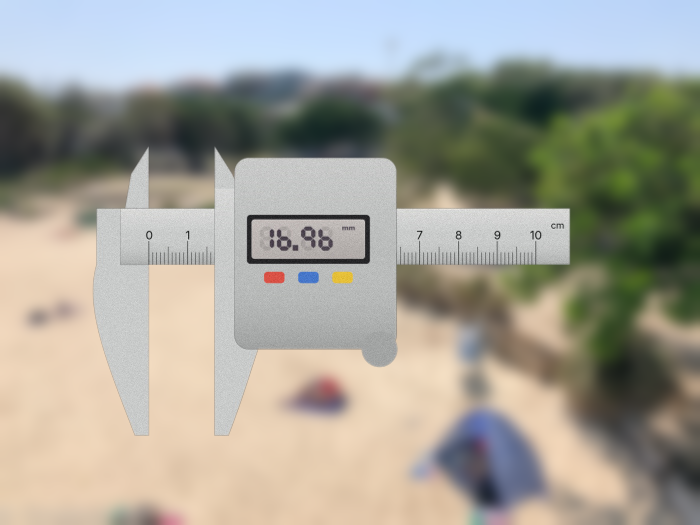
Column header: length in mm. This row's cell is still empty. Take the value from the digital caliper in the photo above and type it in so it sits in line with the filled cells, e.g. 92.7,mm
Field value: 16.96,mm
